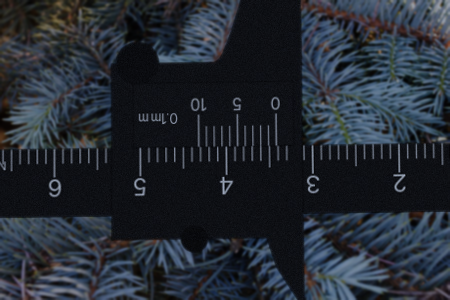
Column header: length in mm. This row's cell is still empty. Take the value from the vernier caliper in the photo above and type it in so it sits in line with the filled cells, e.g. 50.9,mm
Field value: 34.2,mm
